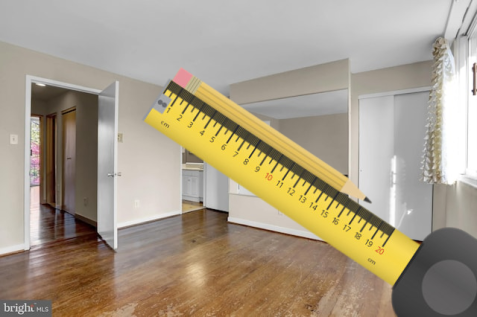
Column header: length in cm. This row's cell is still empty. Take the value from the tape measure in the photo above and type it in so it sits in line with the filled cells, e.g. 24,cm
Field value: 17.5,cm
